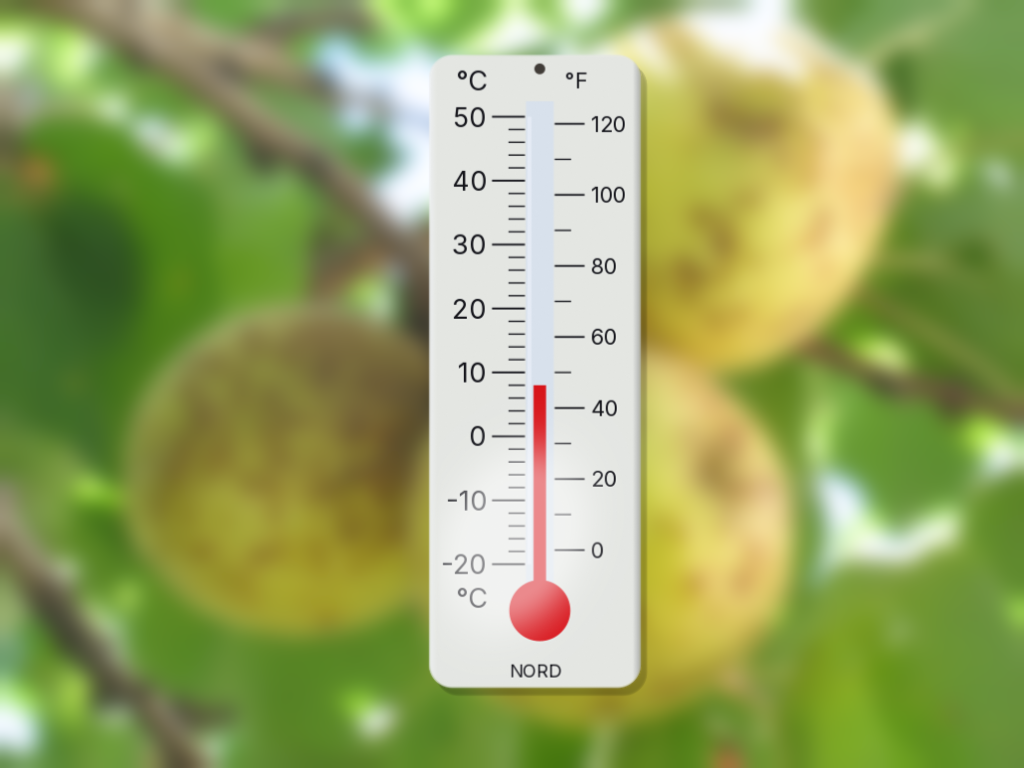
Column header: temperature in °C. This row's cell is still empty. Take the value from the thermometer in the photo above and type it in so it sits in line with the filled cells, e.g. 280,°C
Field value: 8,°C
